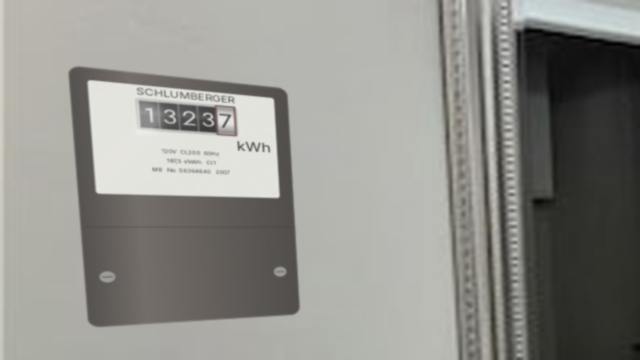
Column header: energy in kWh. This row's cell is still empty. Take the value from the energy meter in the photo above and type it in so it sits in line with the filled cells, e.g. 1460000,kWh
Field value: 1323.7,kWh
